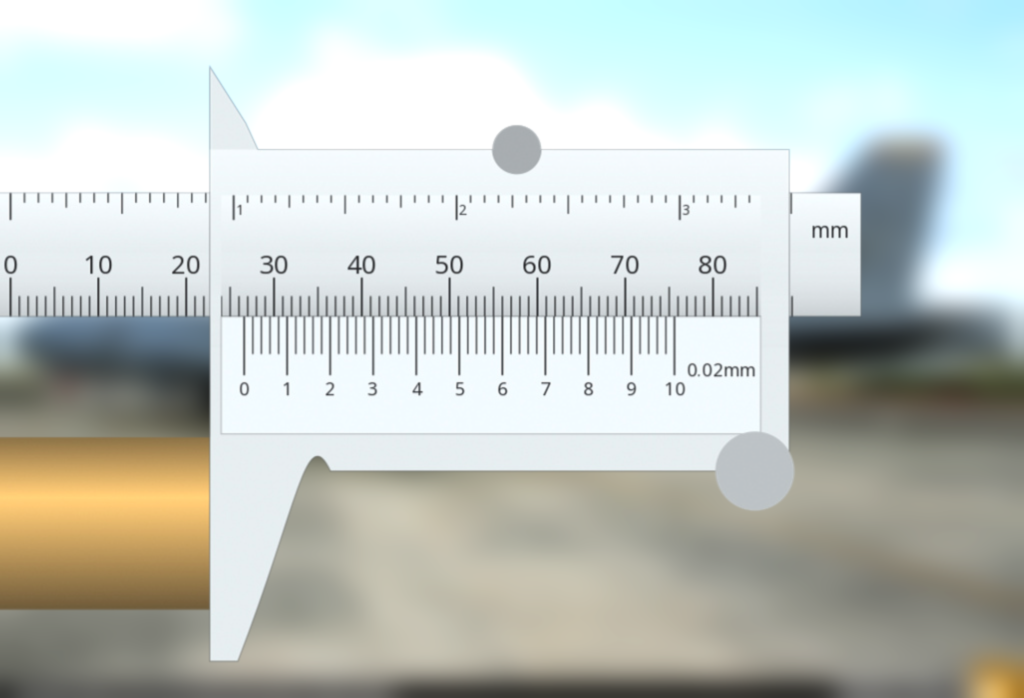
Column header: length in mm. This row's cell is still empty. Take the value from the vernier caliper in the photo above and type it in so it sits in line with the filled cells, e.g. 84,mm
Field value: 26.6,mm
